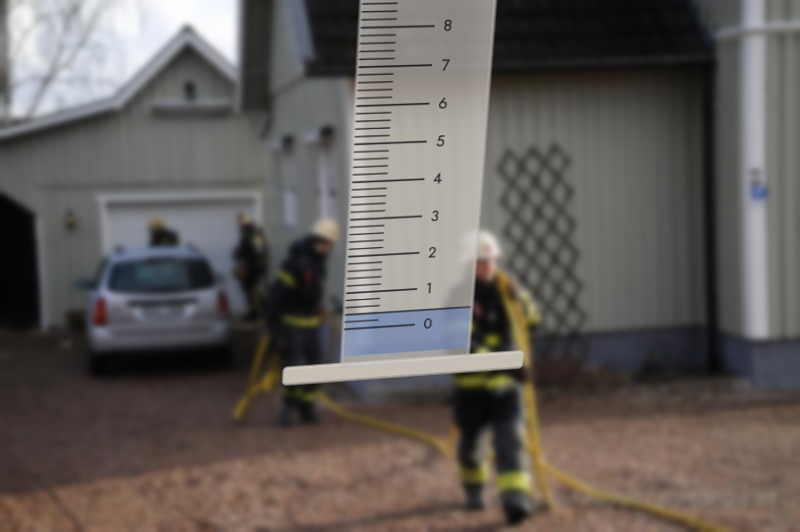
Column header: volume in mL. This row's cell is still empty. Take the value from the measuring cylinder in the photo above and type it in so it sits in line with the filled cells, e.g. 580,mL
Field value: 0.4,mL
